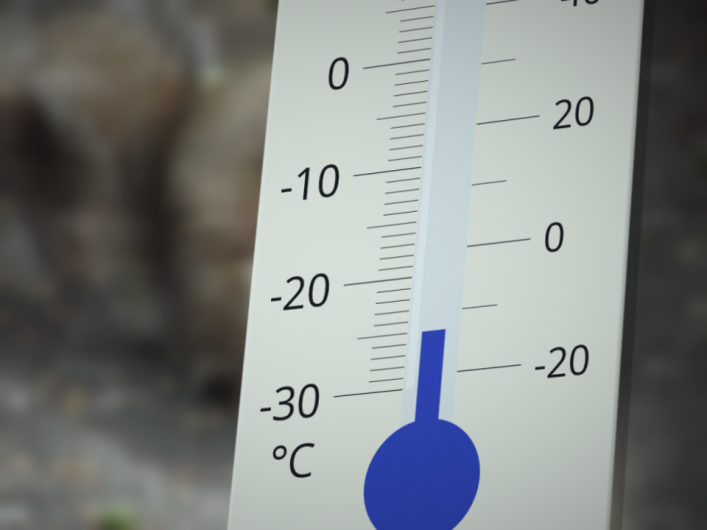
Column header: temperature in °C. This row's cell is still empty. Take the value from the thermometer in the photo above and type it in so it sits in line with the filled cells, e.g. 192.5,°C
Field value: -25,°C
